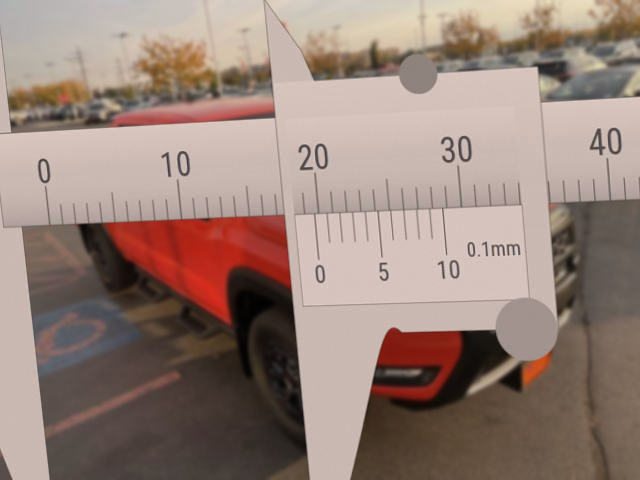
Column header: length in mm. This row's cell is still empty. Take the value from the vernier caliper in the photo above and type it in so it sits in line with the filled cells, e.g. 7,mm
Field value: 19.7,mm
